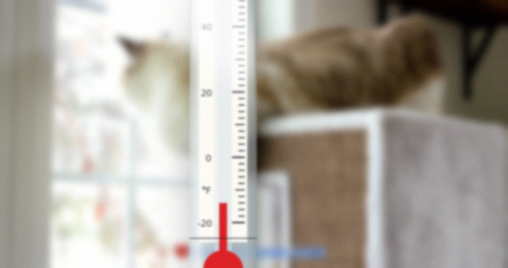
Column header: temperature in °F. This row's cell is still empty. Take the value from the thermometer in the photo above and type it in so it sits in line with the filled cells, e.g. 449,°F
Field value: -14,°F
